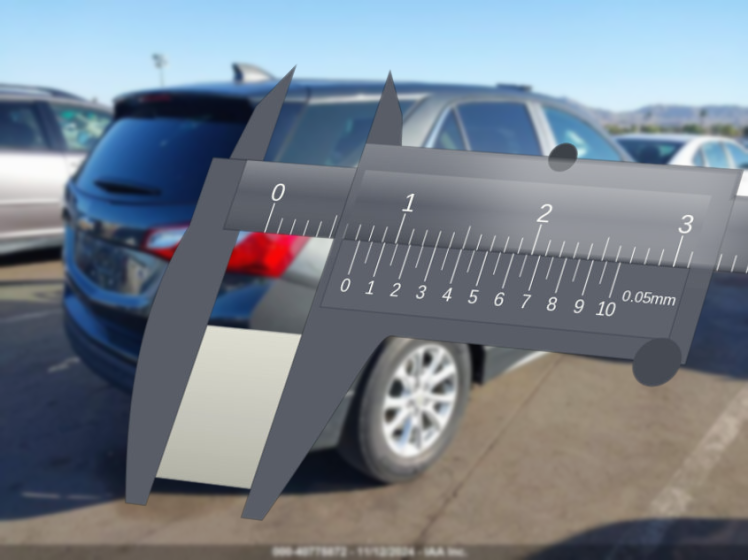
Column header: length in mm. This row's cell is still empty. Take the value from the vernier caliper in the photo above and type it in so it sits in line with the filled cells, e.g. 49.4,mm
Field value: 7.3,mm
